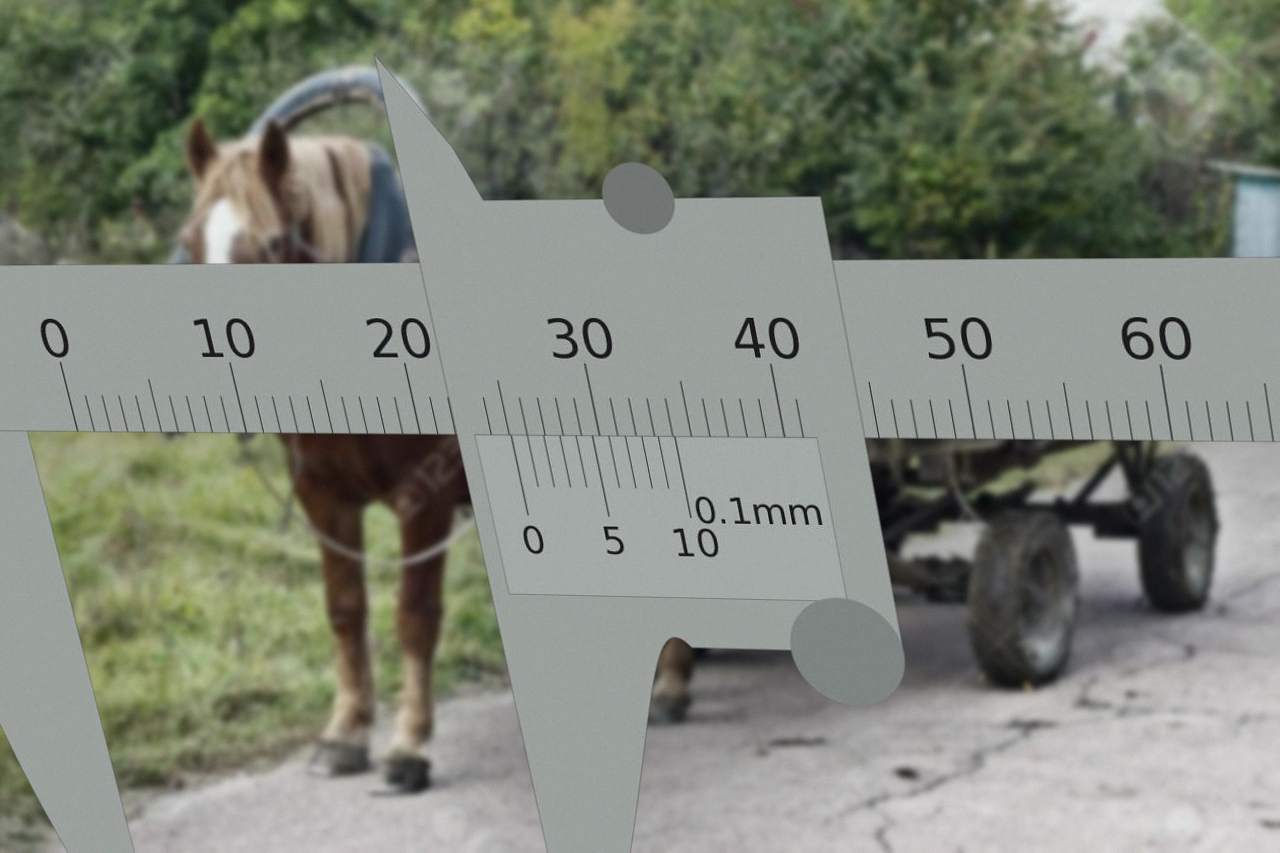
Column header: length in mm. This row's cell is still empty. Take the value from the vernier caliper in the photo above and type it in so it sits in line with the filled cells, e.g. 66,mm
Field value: 25.1,mm
